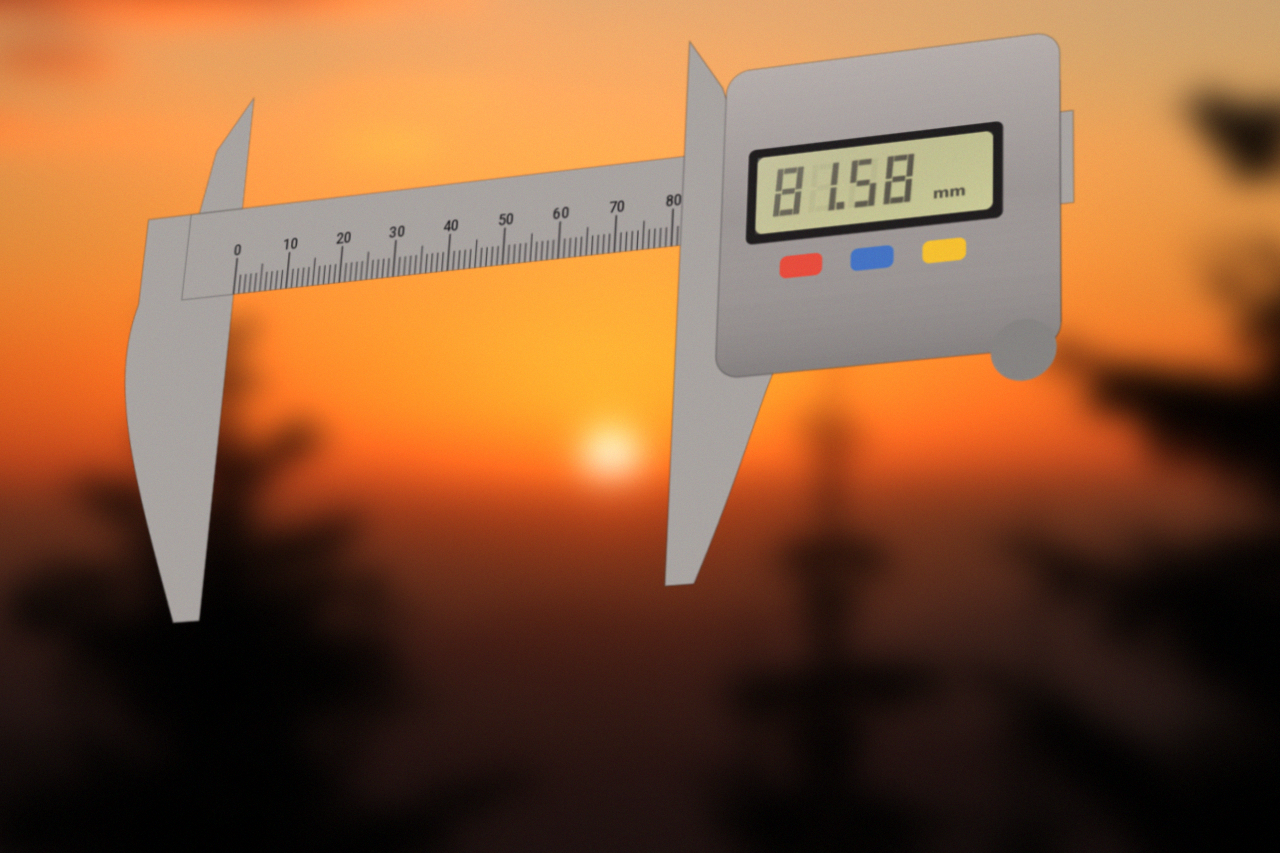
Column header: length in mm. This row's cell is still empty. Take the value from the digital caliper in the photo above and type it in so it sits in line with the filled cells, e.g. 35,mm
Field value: 81.58,mm
